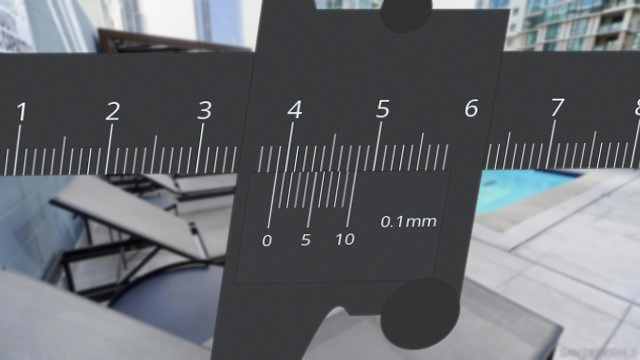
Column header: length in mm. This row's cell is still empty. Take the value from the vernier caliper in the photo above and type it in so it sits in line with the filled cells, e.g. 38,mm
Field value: 39.0,mm
